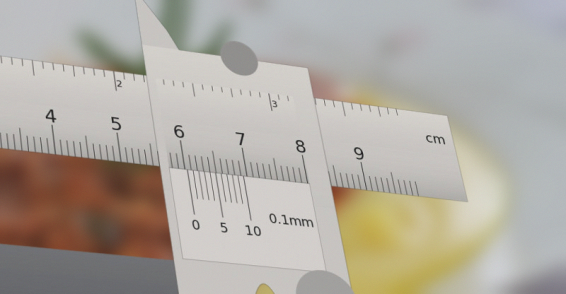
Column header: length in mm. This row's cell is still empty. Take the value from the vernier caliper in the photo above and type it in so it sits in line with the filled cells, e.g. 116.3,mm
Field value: 60.4,mm
